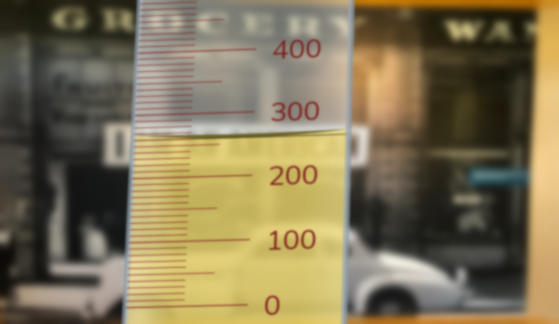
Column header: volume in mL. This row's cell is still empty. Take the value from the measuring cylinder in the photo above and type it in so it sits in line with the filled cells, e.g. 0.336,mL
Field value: 260,mL
